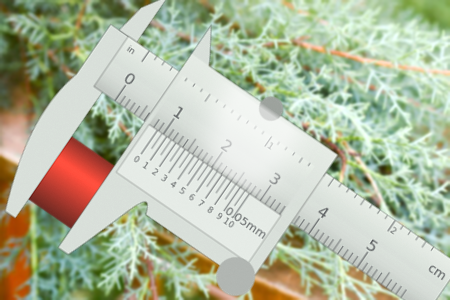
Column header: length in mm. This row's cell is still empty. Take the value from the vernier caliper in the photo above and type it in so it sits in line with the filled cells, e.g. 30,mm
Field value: 8.8,mm
